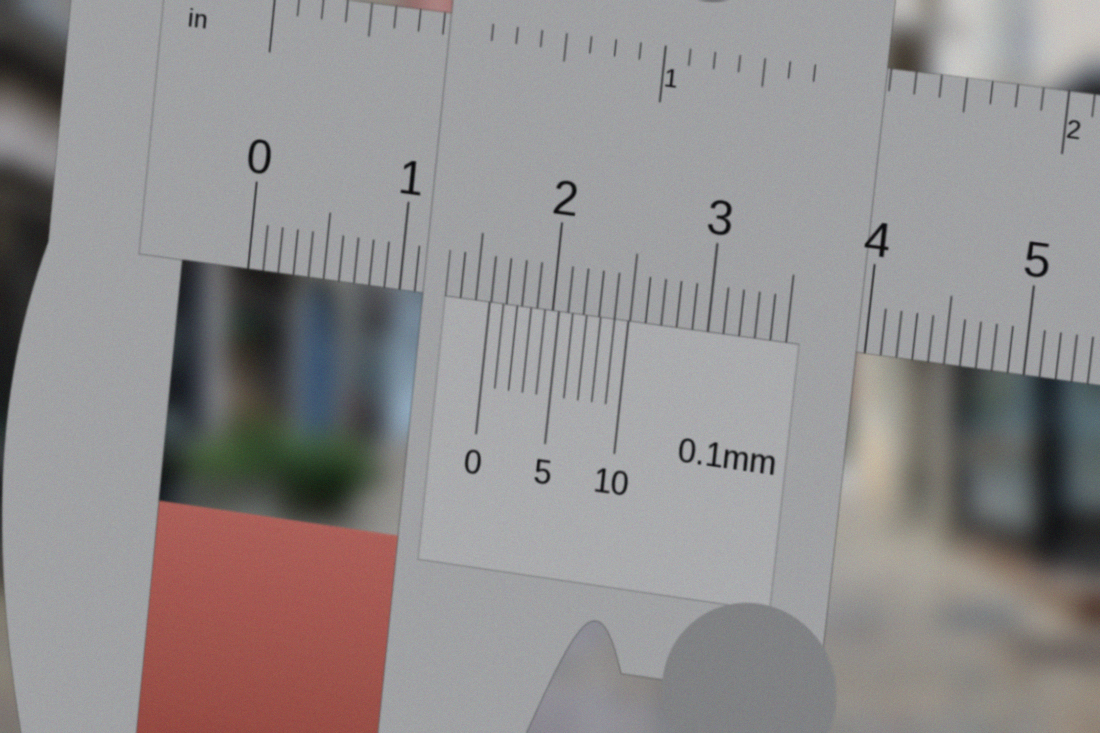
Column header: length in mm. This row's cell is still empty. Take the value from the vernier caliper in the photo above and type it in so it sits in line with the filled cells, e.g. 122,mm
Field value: 15.9,mm
